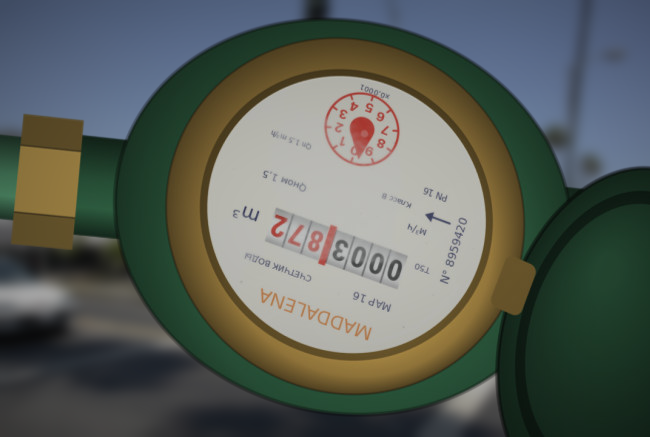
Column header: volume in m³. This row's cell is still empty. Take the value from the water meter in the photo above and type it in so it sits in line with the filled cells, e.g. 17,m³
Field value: 3.8719,m³
